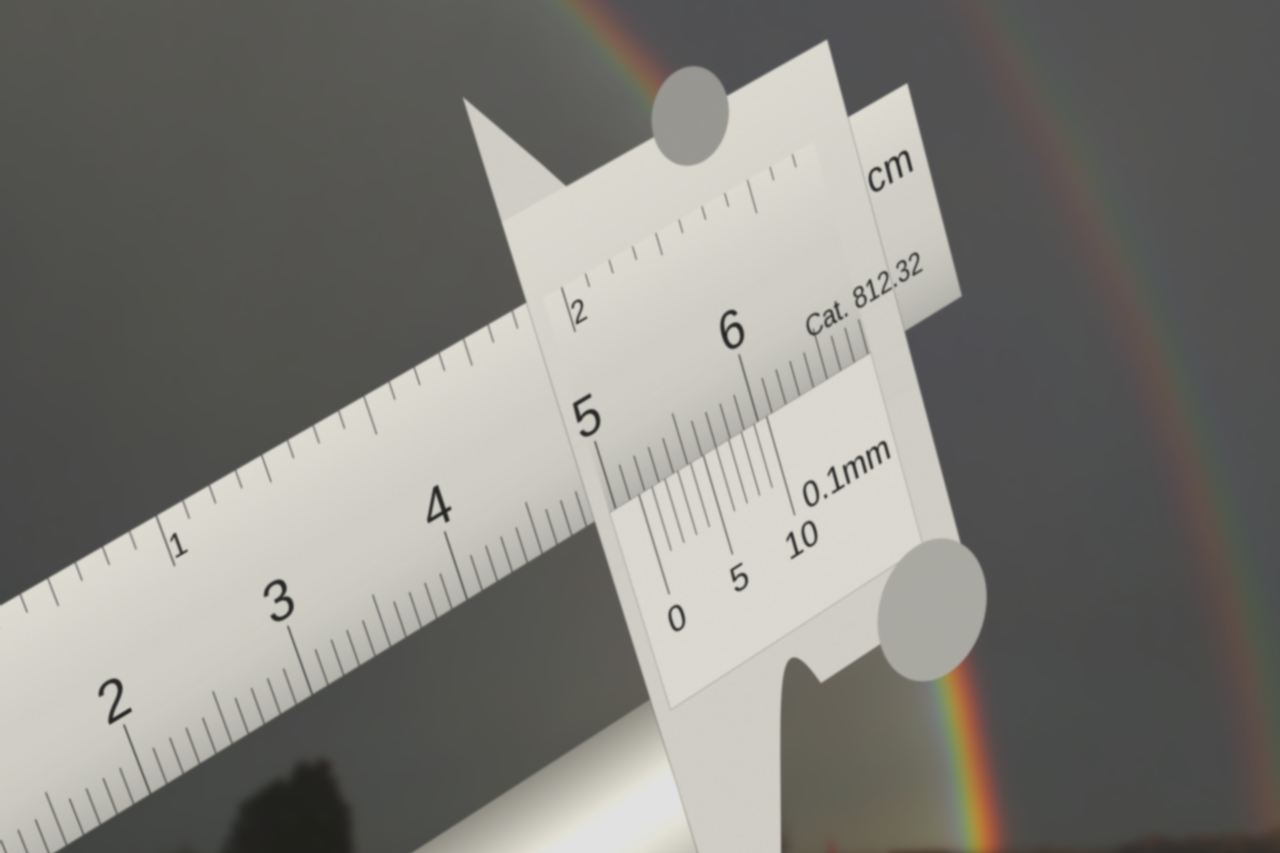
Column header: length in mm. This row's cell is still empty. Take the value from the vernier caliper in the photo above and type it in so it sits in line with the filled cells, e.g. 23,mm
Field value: 51.6,mm
